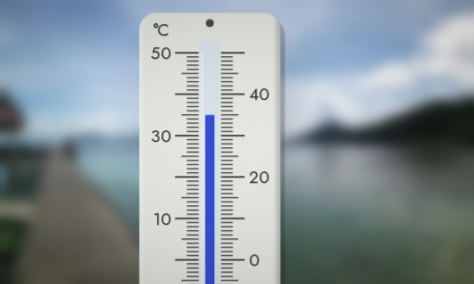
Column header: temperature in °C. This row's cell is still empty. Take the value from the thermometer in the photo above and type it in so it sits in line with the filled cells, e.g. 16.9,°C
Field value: 35,°C
